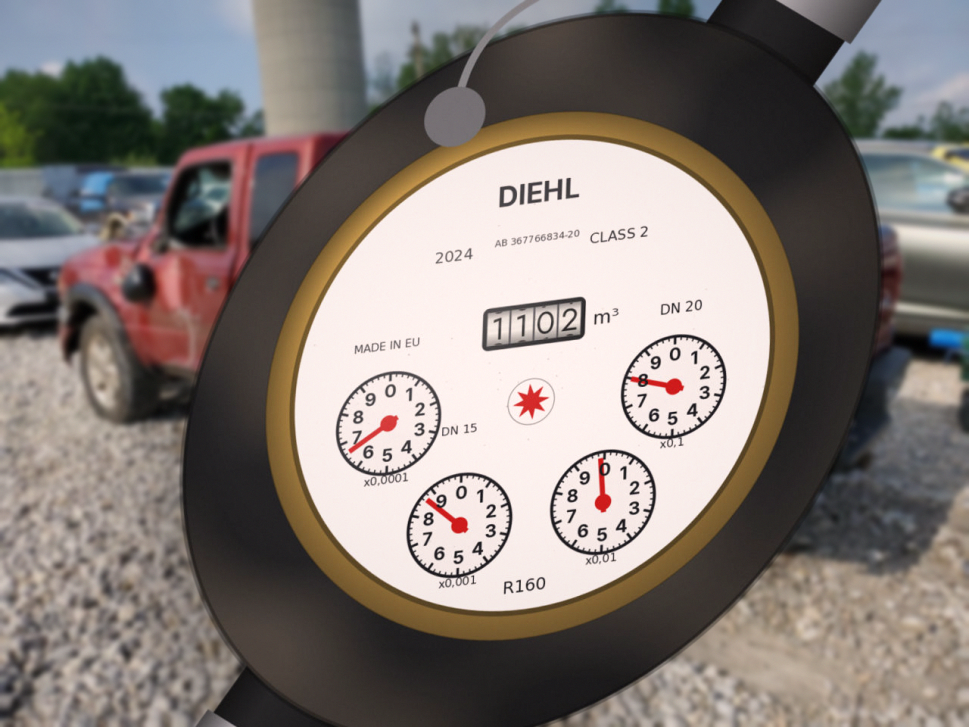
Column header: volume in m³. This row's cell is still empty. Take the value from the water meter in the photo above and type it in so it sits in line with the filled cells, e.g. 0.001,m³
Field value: 1102.7986,m³
